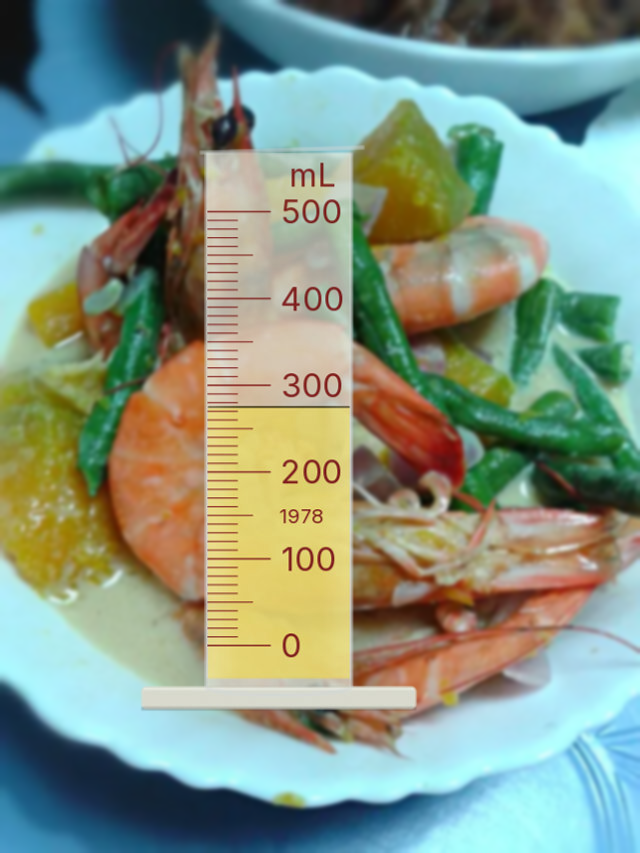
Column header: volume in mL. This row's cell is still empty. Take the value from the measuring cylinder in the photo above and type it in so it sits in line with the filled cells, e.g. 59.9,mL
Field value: 275,mL
